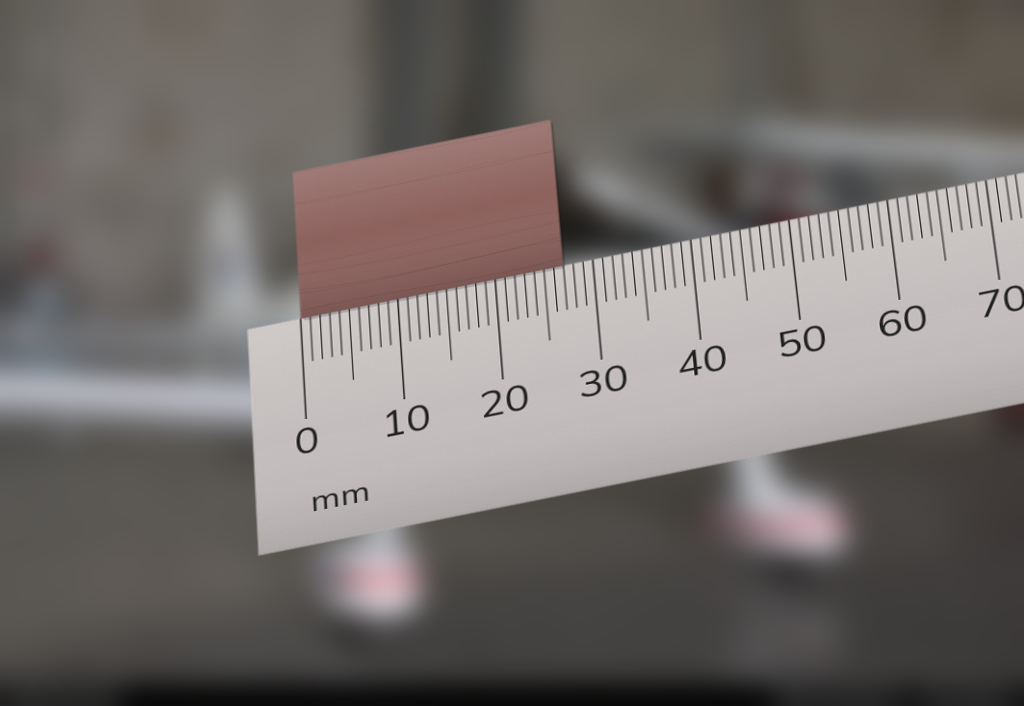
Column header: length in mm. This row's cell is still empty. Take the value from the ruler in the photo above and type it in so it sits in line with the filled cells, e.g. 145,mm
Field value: 27,mm
